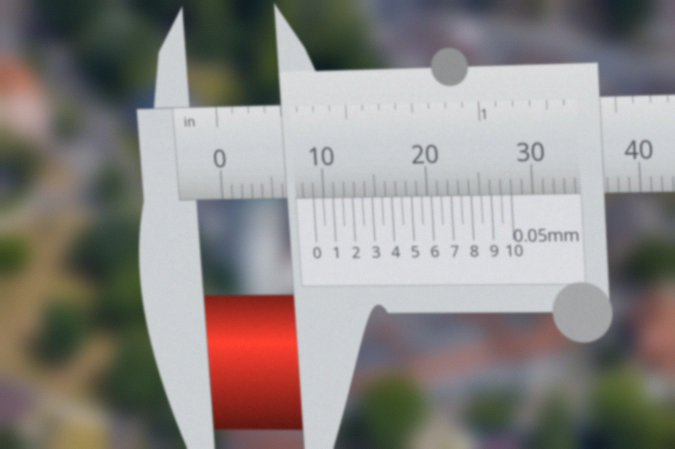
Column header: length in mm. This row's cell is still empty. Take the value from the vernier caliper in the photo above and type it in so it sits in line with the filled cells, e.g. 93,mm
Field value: 9.0,mm
